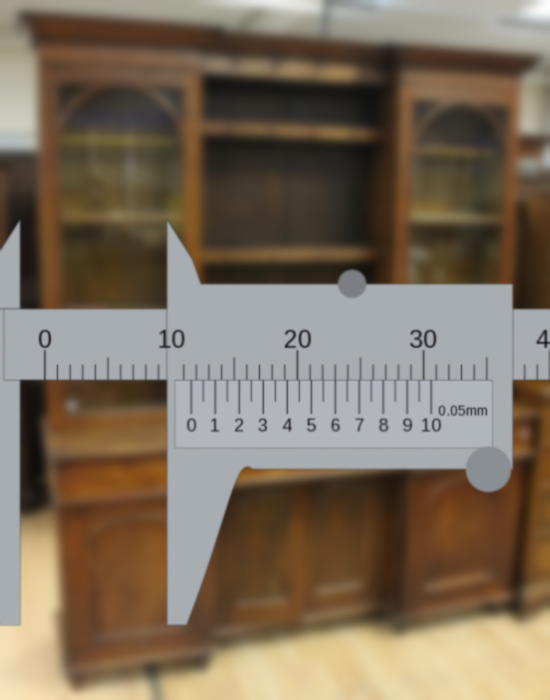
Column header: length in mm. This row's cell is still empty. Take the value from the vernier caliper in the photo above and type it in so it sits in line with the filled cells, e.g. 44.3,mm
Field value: 11.6,mm
